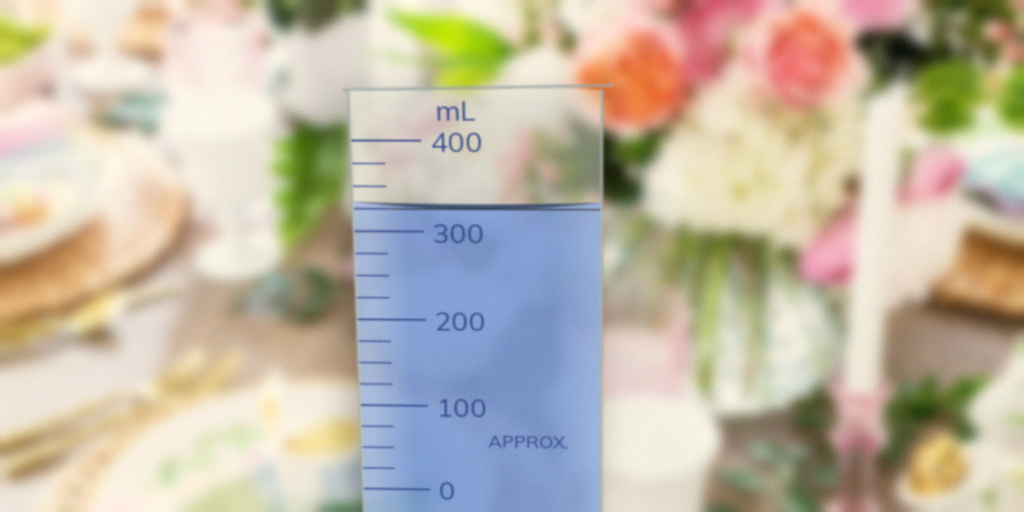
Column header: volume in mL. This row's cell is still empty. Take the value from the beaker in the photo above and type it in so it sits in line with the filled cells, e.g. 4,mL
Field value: 325,mL
